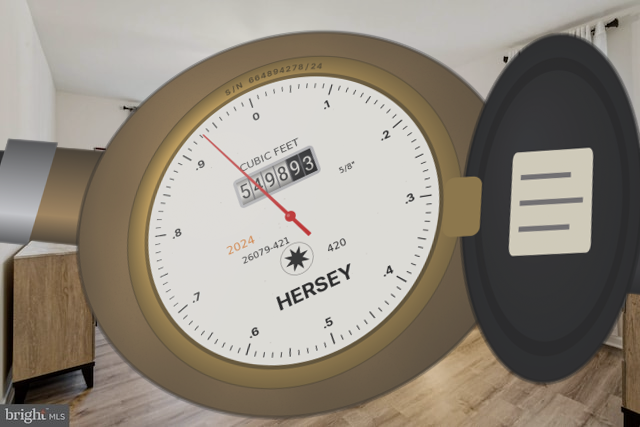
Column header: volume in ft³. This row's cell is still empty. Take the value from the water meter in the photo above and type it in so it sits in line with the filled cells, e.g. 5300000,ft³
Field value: 549892.93,ft³
